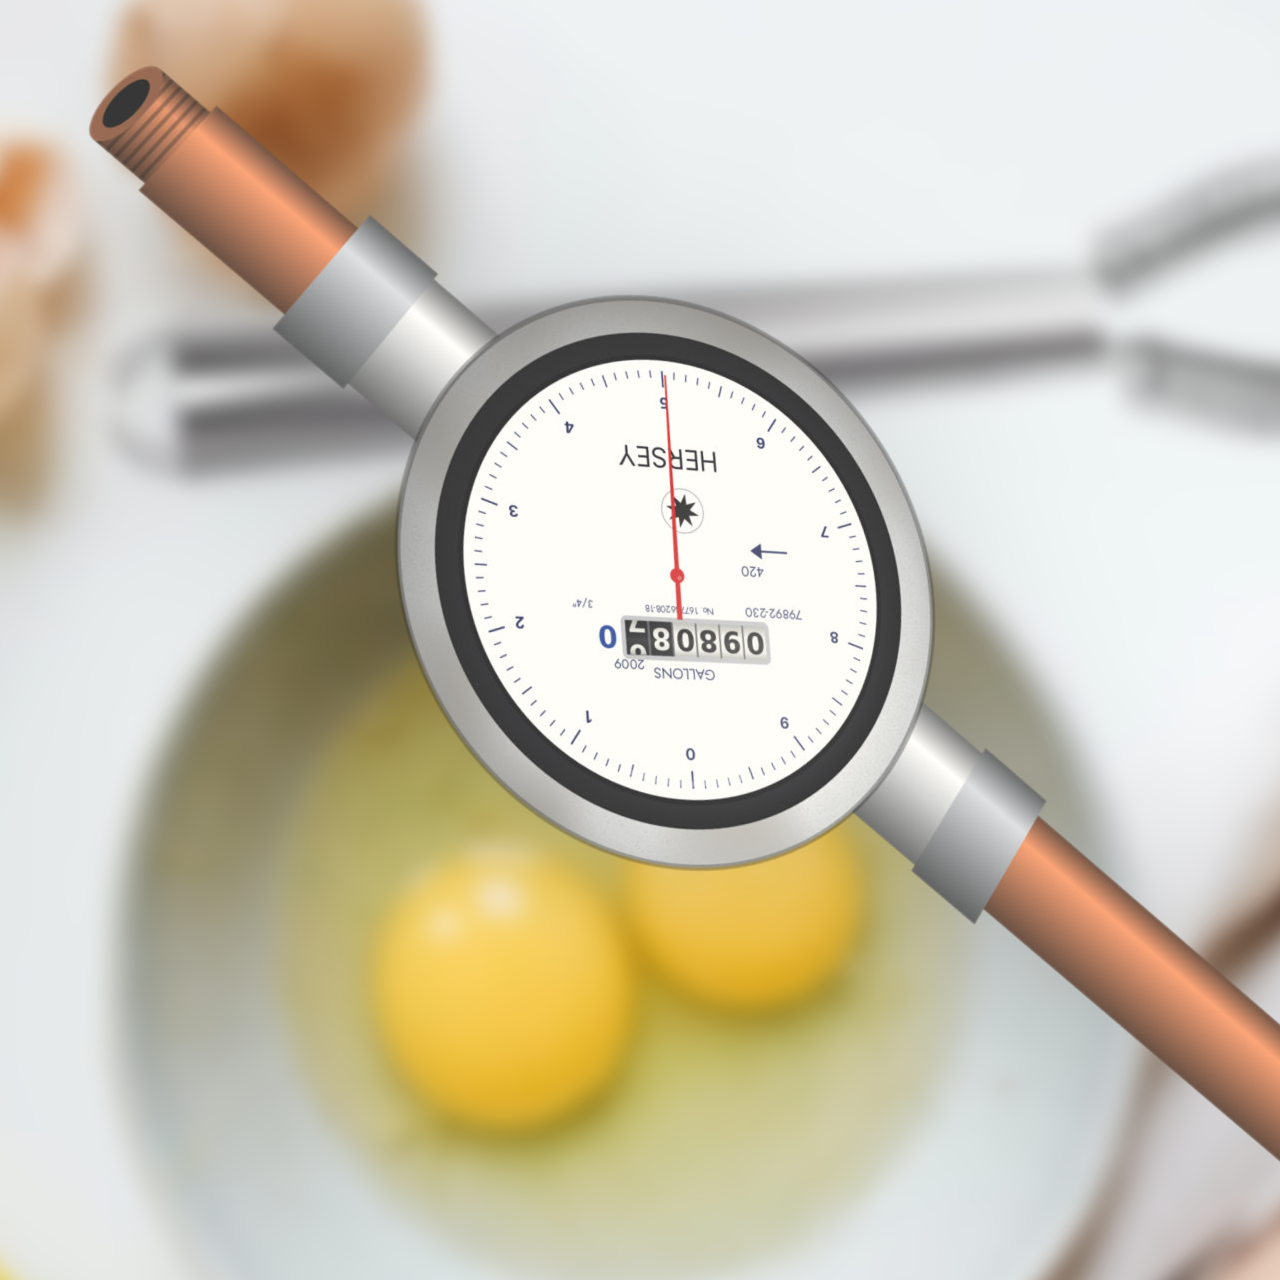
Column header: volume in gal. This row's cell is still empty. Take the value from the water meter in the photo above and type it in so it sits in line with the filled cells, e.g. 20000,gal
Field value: 980865.0,gal
